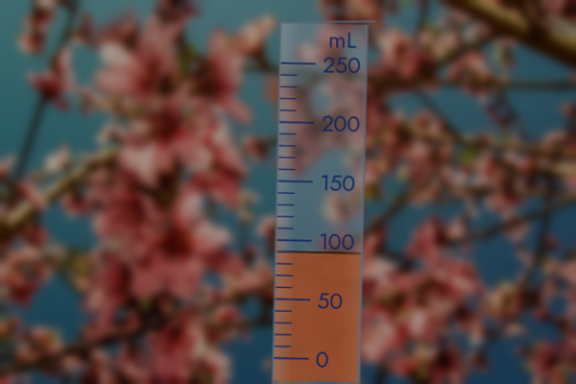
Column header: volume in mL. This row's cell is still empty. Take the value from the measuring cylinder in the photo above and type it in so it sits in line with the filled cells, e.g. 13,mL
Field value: 90,mL
